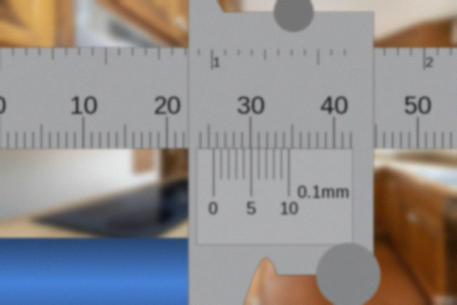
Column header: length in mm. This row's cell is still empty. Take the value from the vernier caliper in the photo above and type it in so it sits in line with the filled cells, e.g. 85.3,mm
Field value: 25.6,mm
